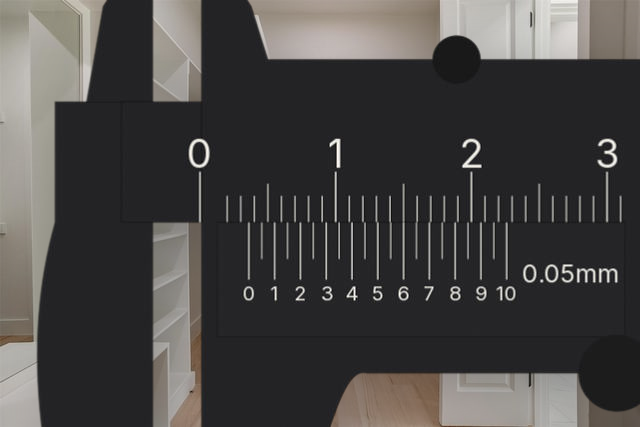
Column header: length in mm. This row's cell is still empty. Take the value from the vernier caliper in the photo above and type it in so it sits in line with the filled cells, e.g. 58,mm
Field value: 3.6,mm
